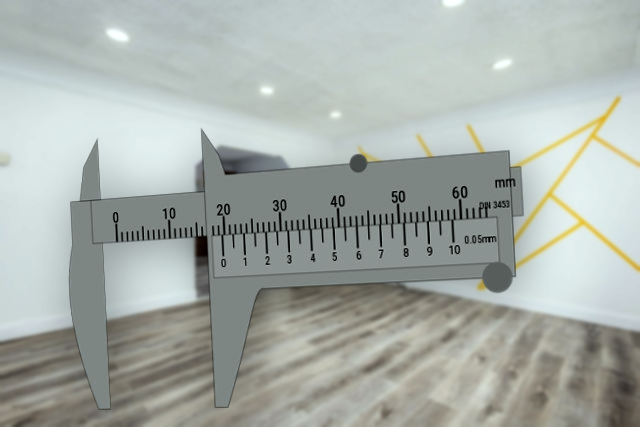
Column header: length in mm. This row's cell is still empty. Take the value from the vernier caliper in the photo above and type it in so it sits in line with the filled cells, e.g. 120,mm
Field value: 19.6,mm
